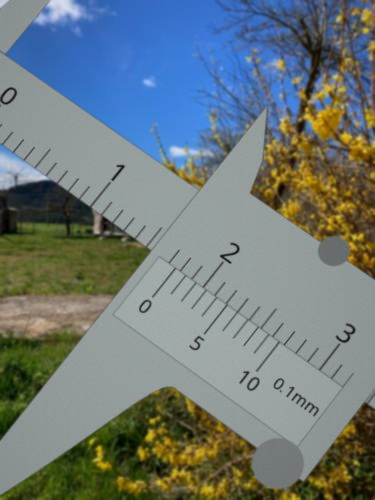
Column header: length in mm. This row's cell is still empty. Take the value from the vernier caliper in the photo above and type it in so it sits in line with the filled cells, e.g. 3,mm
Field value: 17.6,mm
